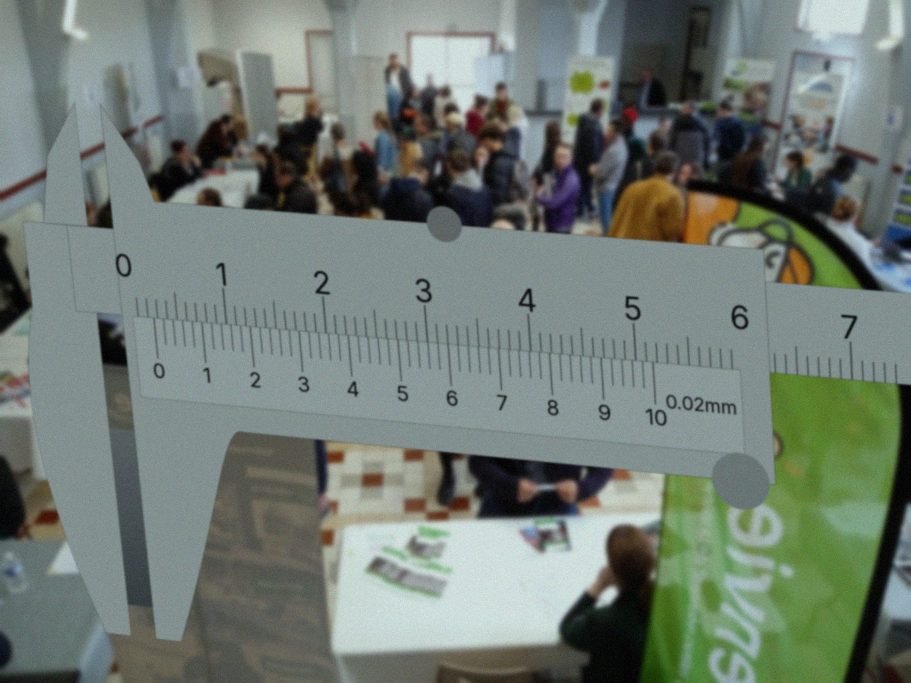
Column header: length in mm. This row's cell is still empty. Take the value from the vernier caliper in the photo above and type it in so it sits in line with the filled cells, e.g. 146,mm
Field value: 2.6,mm
